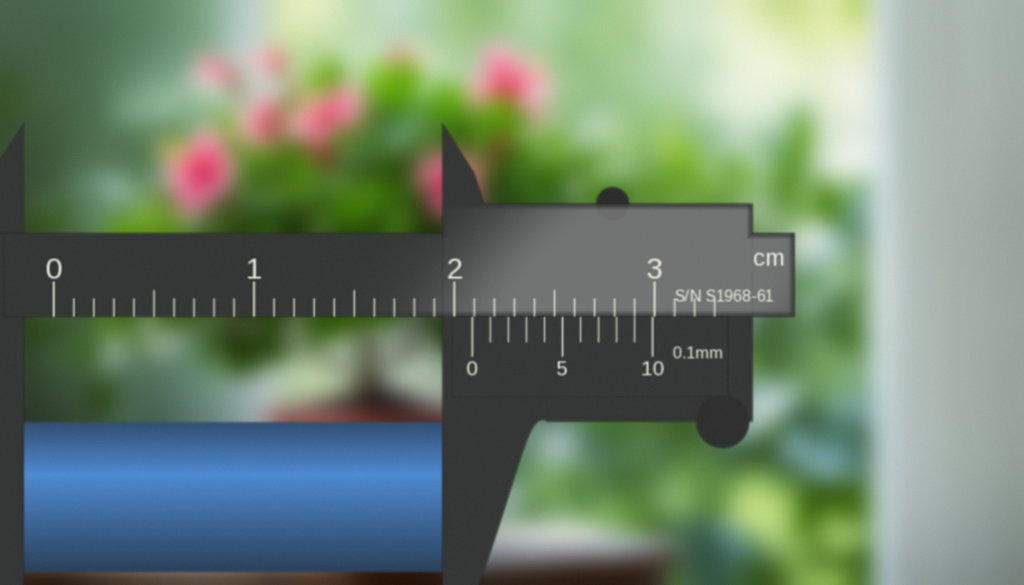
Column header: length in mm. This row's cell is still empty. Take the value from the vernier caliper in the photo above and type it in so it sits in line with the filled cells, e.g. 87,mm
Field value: 20.9,mm
